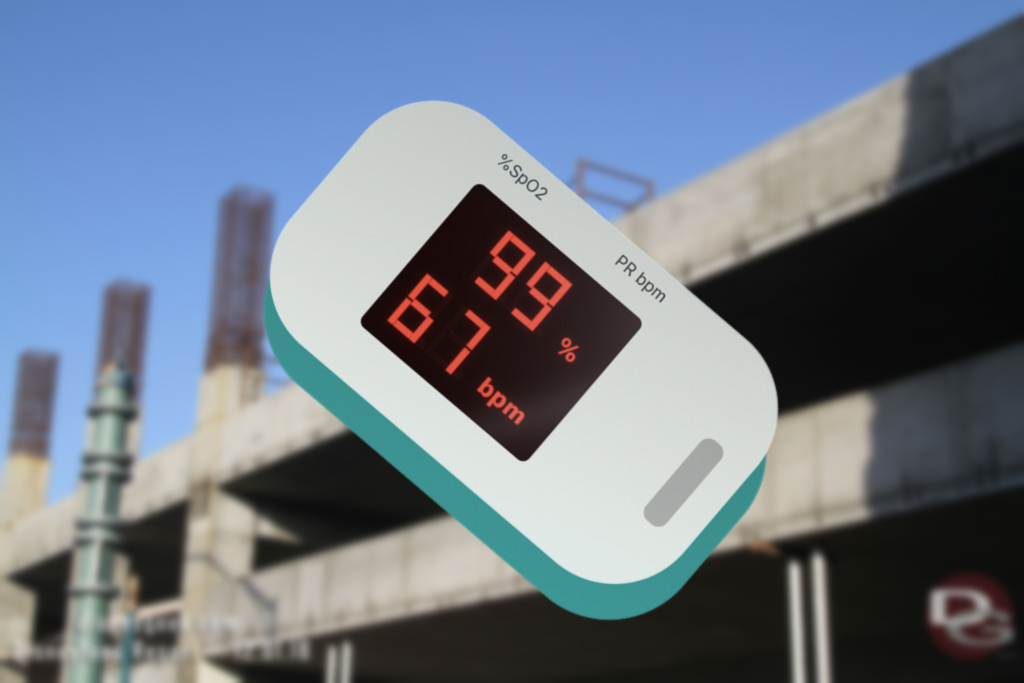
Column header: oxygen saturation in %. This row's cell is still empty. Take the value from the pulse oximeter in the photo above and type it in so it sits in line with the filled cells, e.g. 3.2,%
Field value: 99,%
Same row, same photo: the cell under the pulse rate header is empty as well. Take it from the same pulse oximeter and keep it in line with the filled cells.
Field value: 67,bpm
